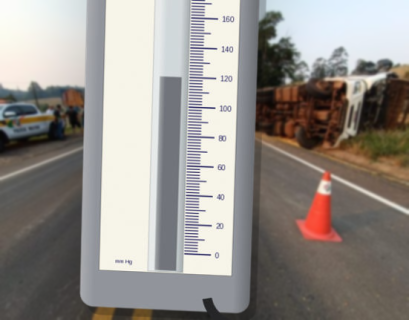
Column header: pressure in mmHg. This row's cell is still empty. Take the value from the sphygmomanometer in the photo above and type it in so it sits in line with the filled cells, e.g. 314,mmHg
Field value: 120,mmHg
